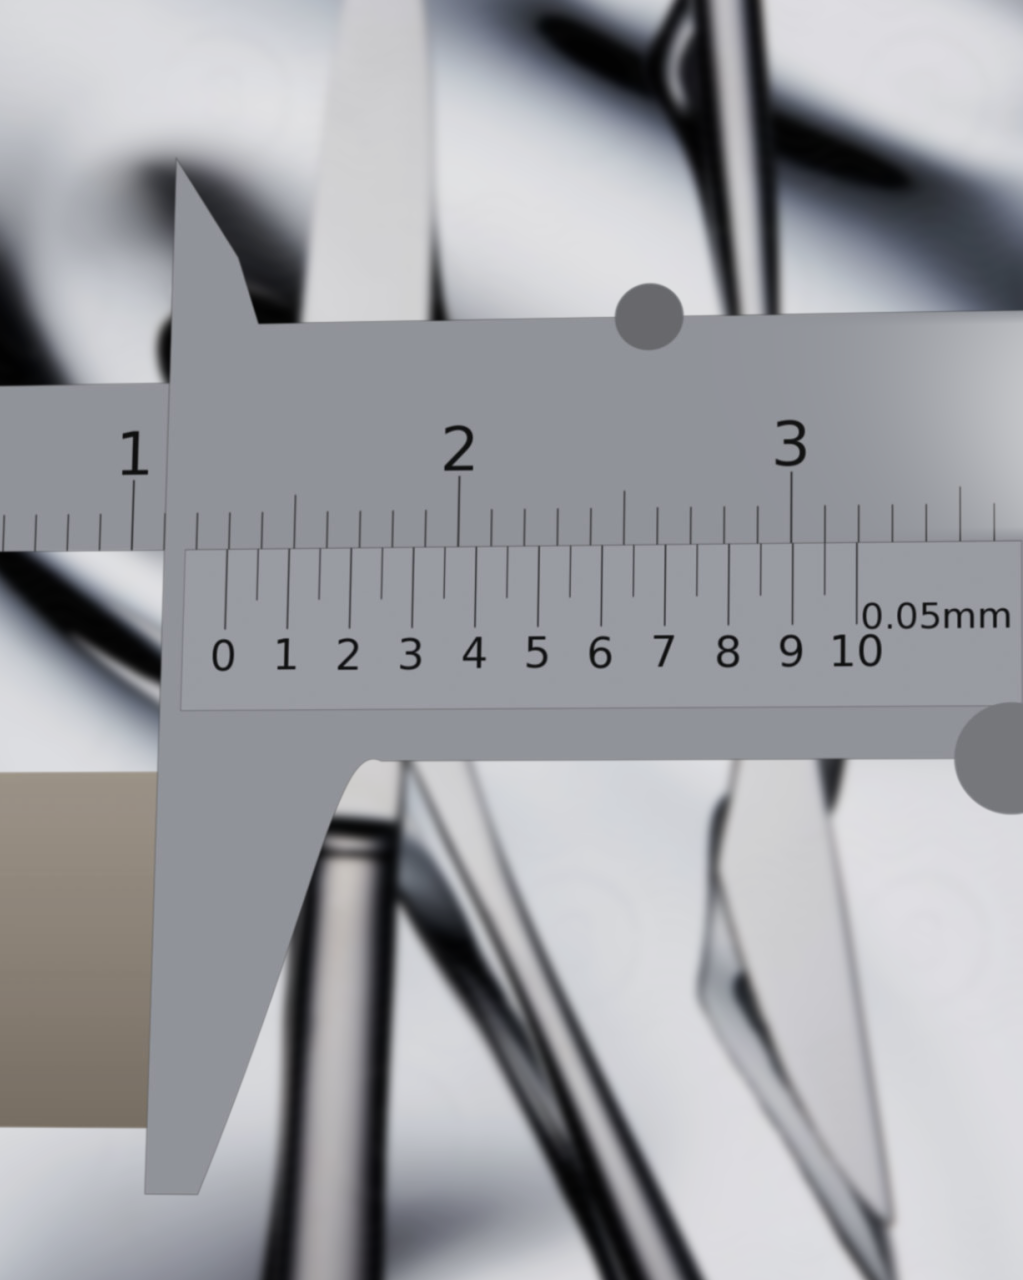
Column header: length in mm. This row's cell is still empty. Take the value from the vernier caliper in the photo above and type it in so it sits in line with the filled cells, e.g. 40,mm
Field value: 12.95,mm
